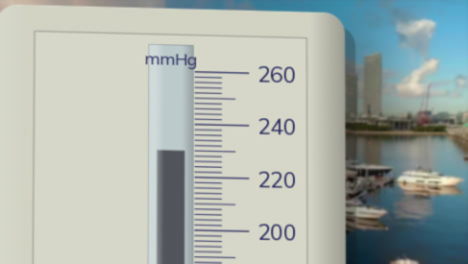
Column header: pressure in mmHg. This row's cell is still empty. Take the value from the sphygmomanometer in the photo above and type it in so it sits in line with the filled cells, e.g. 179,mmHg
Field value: 230,mmHg
